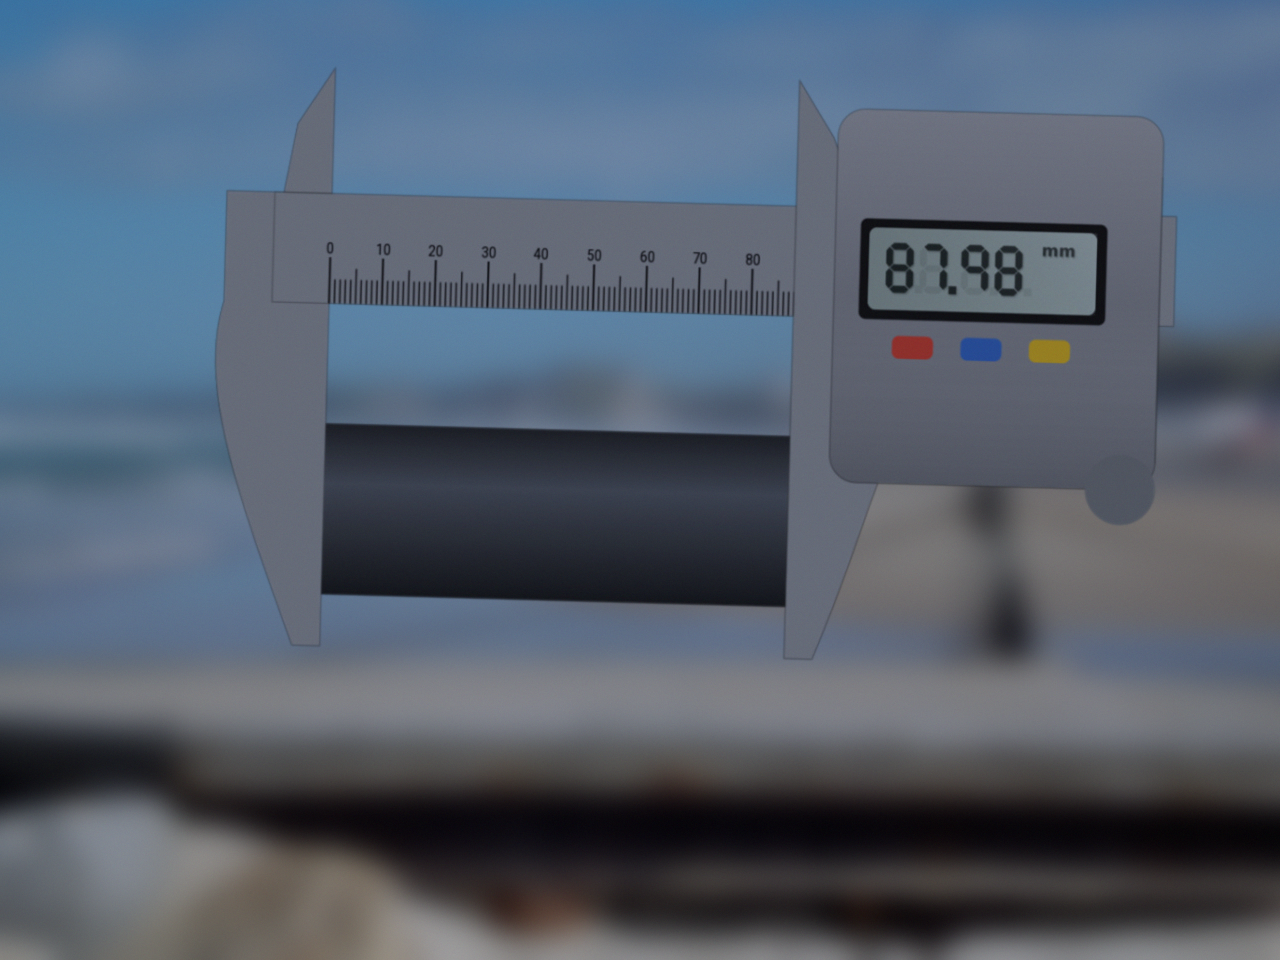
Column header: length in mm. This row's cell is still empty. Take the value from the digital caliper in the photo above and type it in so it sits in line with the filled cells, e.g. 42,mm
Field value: 87.98,mm
